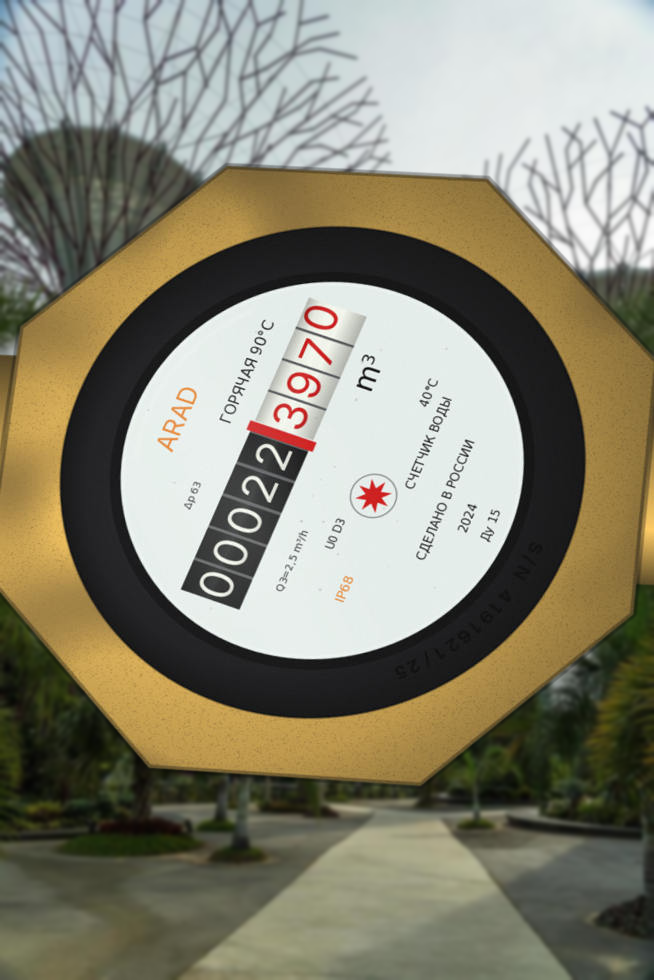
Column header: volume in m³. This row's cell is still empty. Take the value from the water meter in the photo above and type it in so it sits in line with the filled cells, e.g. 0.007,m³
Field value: 22.3970,m³
